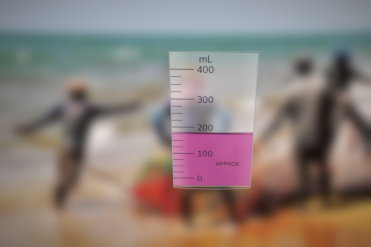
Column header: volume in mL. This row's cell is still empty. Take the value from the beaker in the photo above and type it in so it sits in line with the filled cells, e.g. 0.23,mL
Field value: 175,mL
